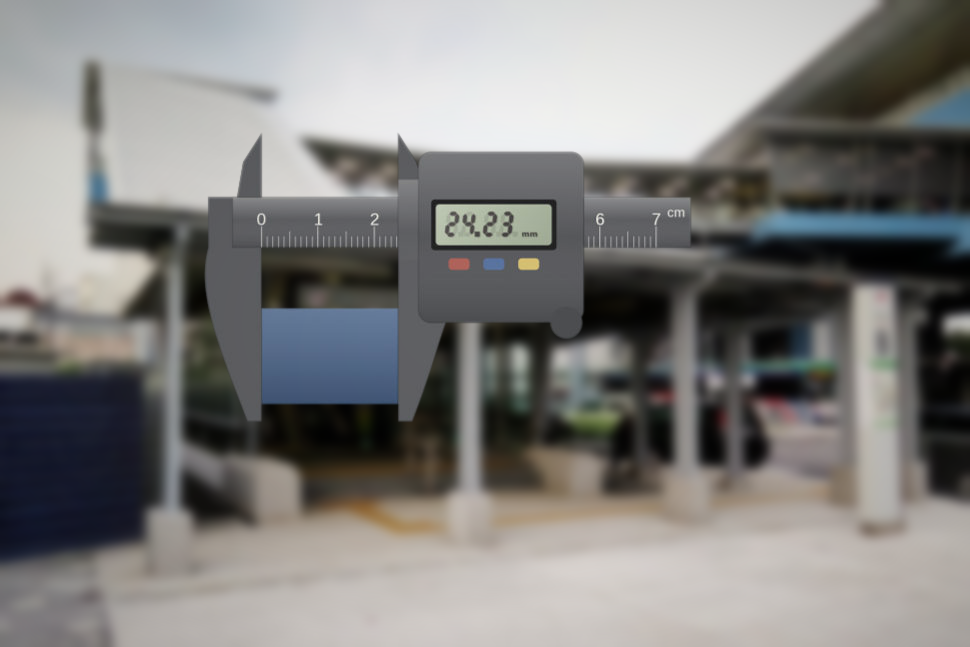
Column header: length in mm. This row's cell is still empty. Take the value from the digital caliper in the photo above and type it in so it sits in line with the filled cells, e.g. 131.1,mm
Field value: 24.23,mm
